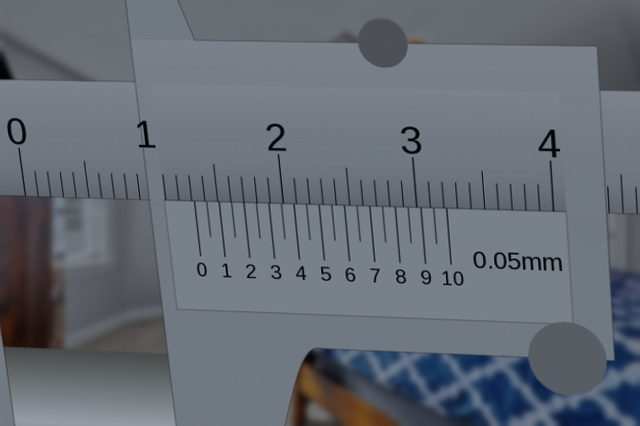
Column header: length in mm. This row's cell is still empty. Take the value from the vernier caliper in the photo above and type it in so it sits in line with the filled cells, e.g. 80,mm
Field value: 13.2,mm
